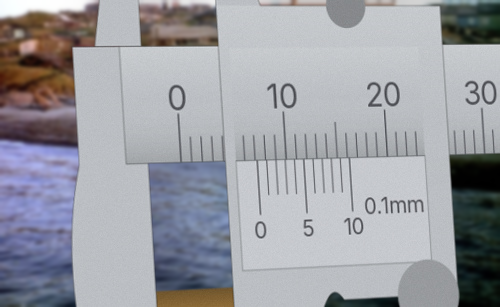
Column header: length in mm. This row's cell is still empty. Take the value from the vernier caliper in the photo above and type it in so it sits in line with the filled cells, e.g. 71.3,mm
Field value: 7.2,mm
